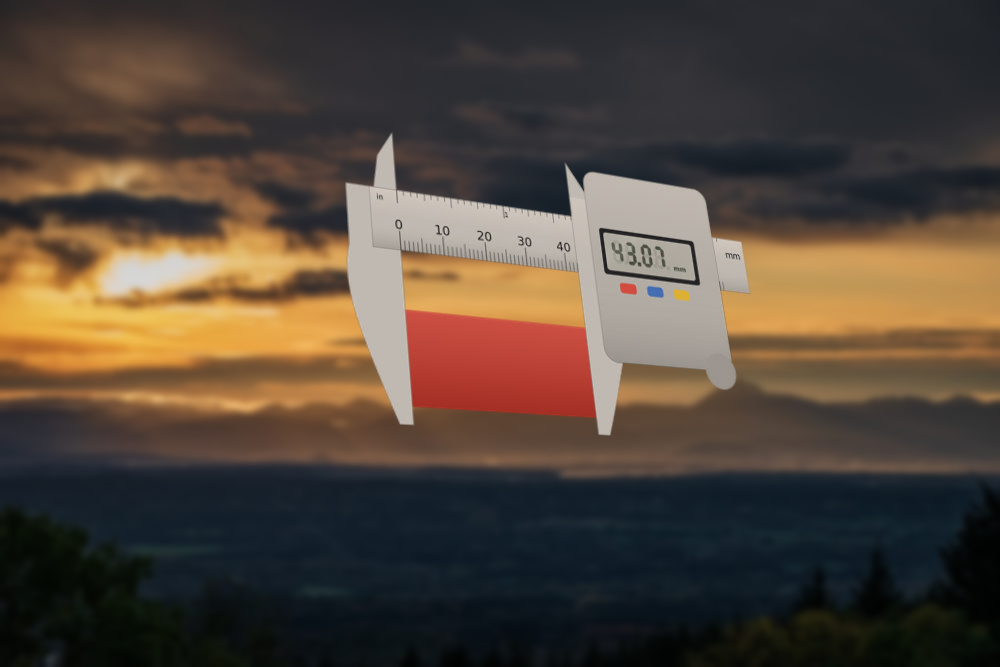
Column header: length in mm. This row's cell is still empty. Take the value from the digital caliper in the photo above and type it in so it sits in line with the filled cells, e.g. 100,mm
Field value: 43.07,mm
